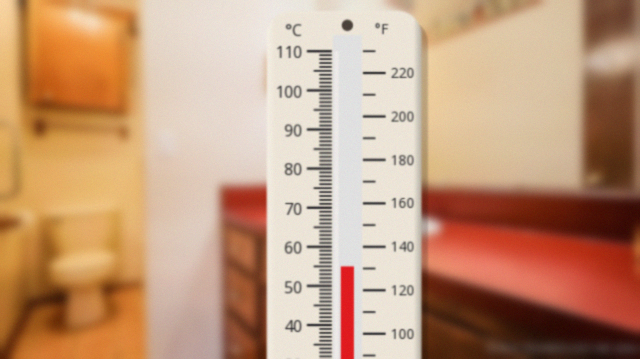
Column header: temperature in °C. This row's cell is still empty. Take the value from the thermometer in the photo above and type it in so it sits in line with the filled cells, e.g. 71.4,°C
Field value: 55,°C
